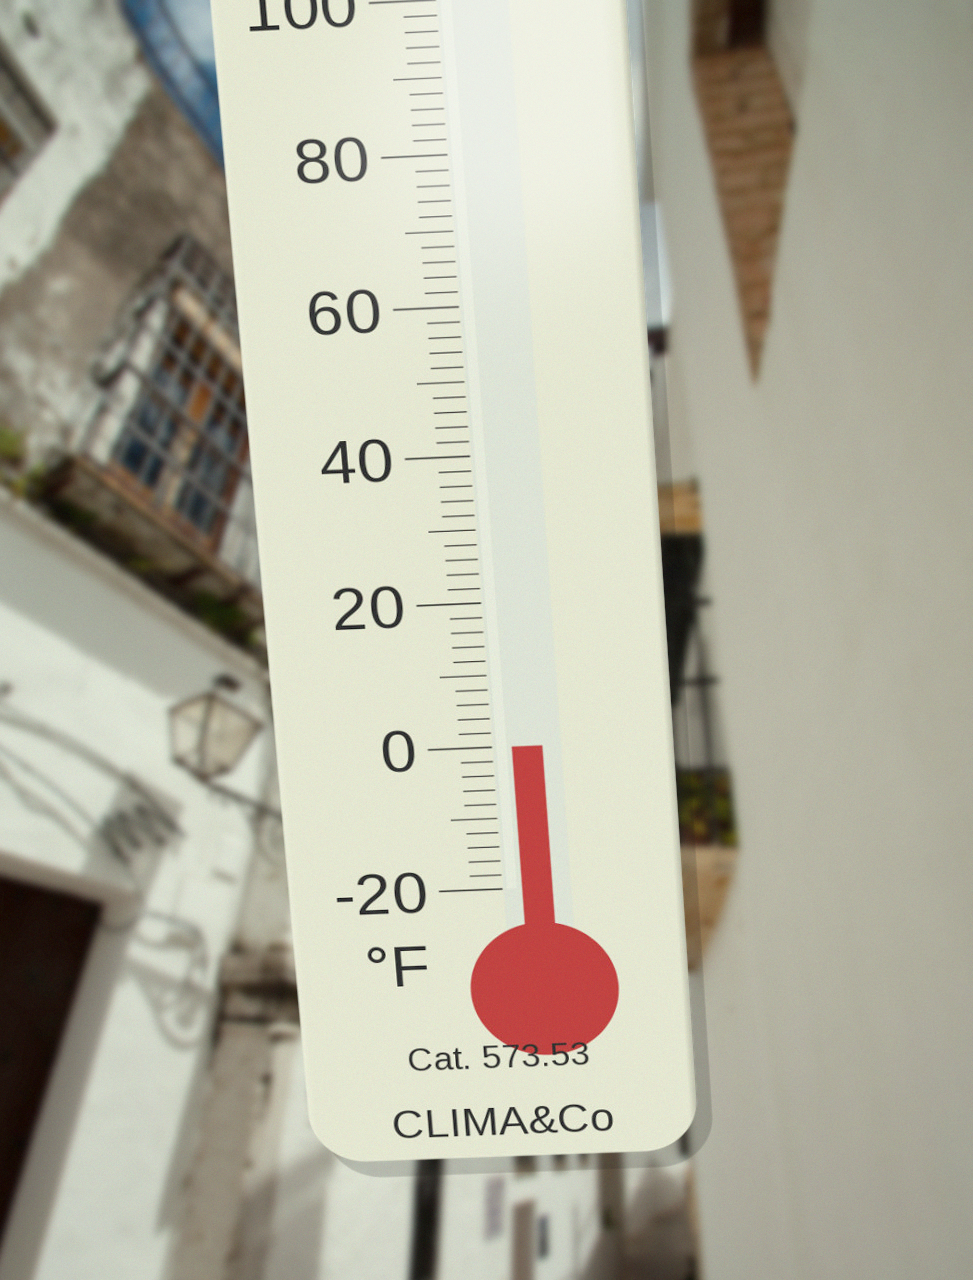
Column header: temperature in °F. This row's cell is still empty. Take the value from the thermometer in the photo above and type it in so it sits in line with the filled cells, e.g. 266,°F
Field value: 0,°F
